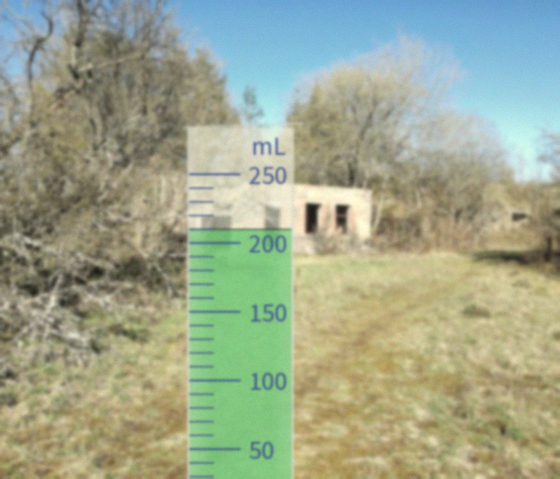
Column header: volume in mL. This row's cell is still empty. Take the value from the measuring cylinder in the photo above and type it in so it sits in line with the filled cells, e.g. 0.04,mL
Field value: 210,mL
